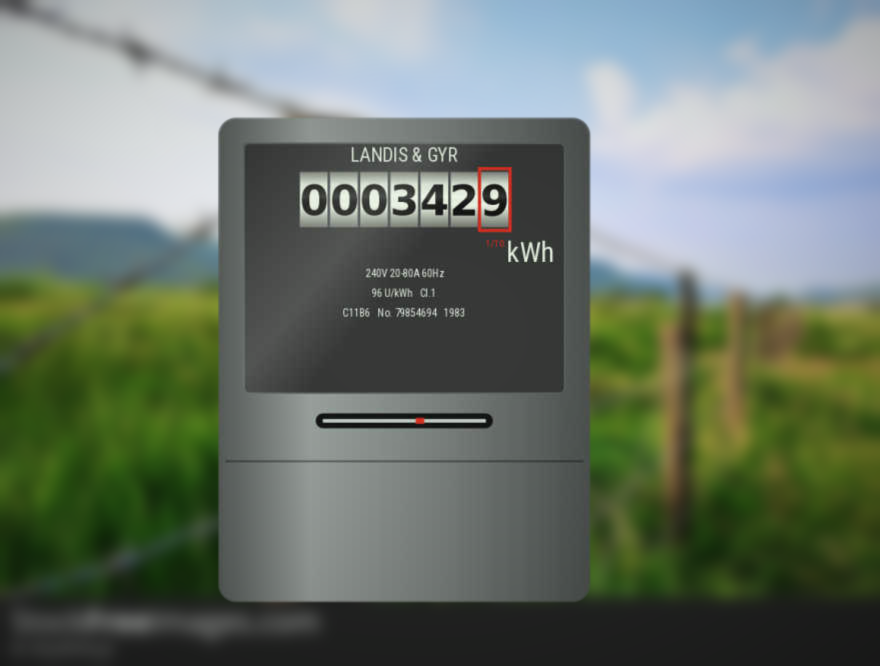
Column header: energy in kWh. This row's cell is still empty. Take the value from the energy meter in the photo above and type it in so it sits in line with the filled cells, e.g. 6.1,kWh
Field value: 342.9,kWh
